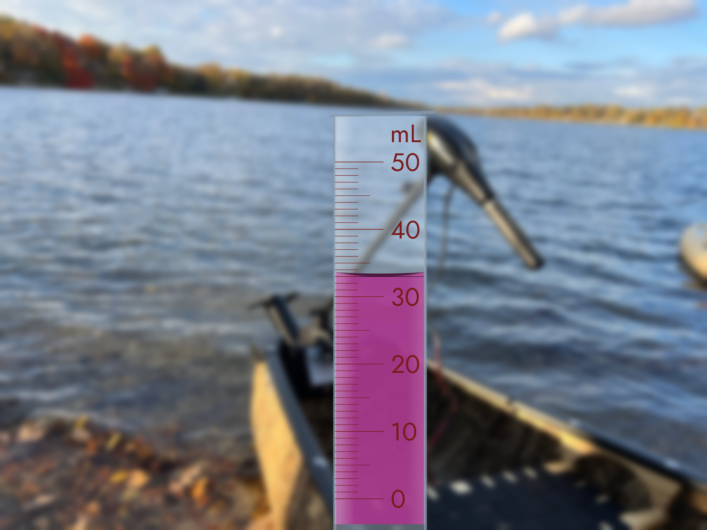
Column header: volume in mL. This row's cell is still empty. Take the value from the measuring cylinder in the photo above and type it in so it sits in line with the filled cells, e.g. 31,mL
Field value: 33,mL
